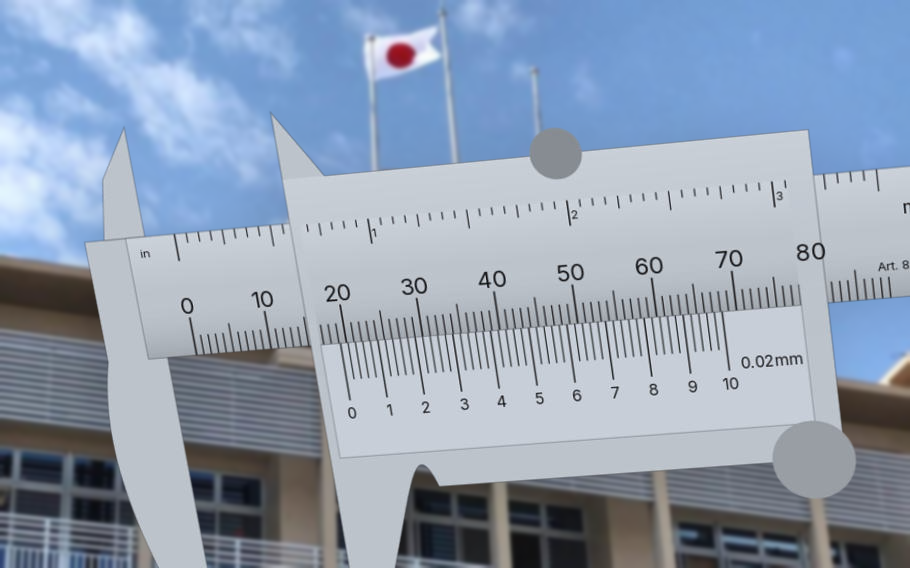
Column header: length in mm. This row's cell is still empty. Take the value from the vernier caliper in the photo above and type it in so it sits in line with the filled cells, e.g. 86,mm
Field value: 19.2,mm
